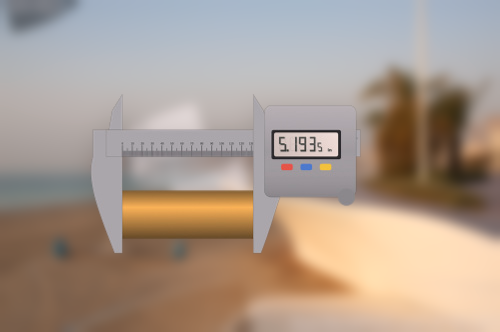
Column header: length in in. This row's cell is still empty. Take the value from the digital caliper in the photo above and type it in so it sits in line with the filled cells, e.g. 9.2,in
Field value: 5.1935,in
